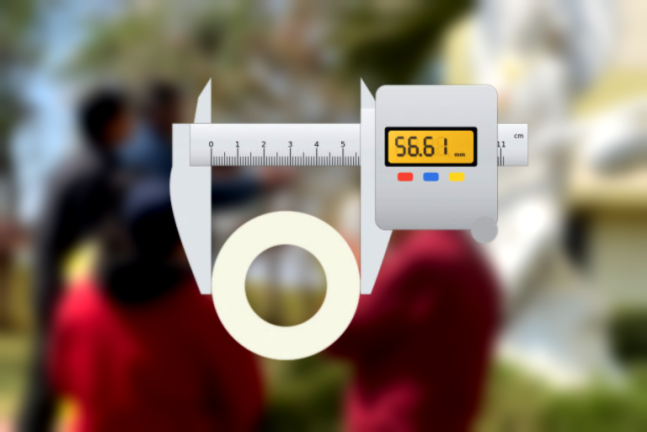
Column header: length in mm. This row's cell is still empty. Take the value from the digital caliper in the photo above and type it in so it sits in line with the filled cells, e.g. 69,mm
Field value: 56.61,mm
